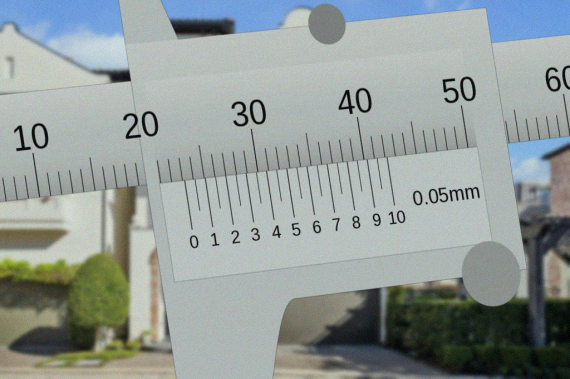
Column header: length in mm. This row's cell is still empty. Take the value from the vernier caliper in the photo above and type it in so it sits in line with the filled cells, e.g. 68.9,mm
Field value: 23.2,mm
